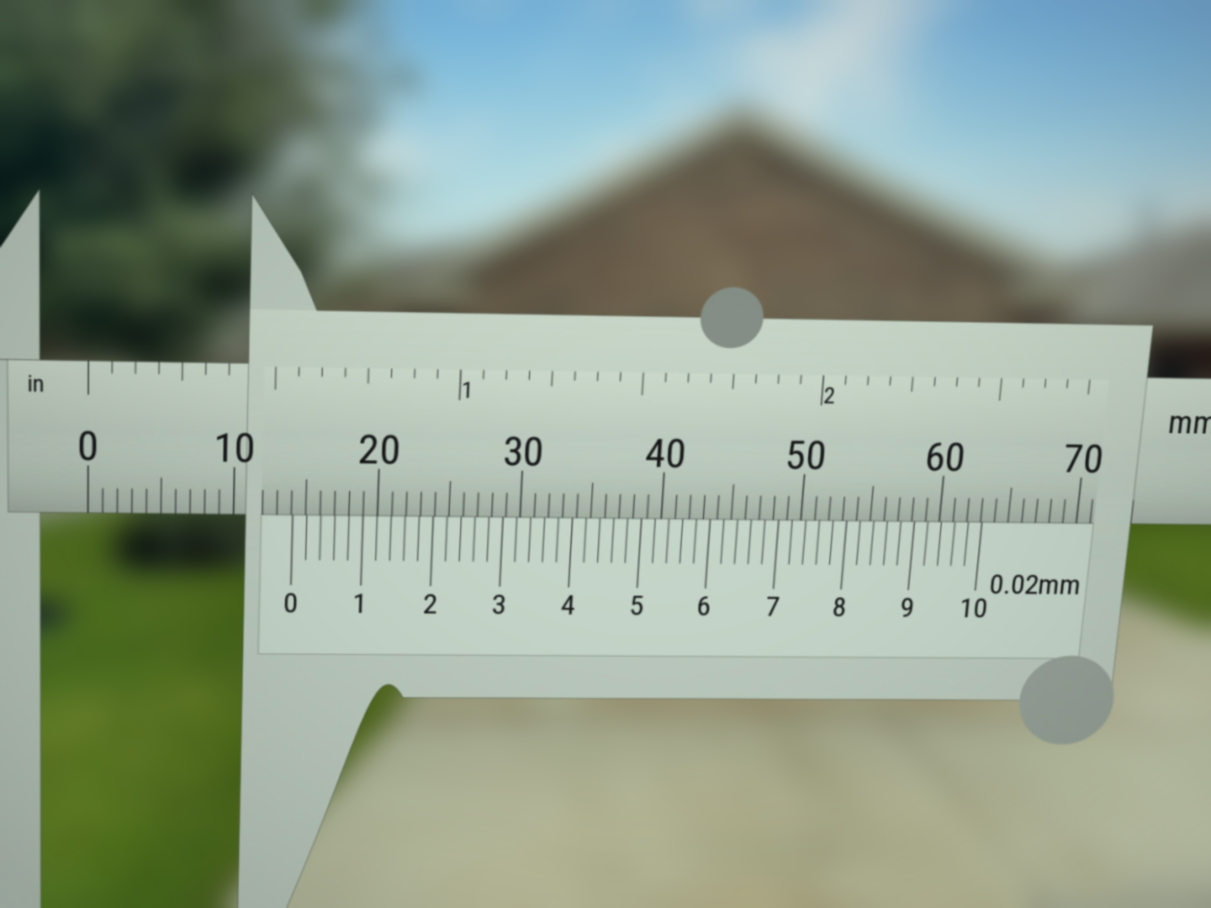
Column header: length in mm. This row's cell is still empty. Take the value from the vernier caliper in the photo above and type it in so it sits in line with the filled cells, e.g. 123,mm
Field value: 14.1,mm
